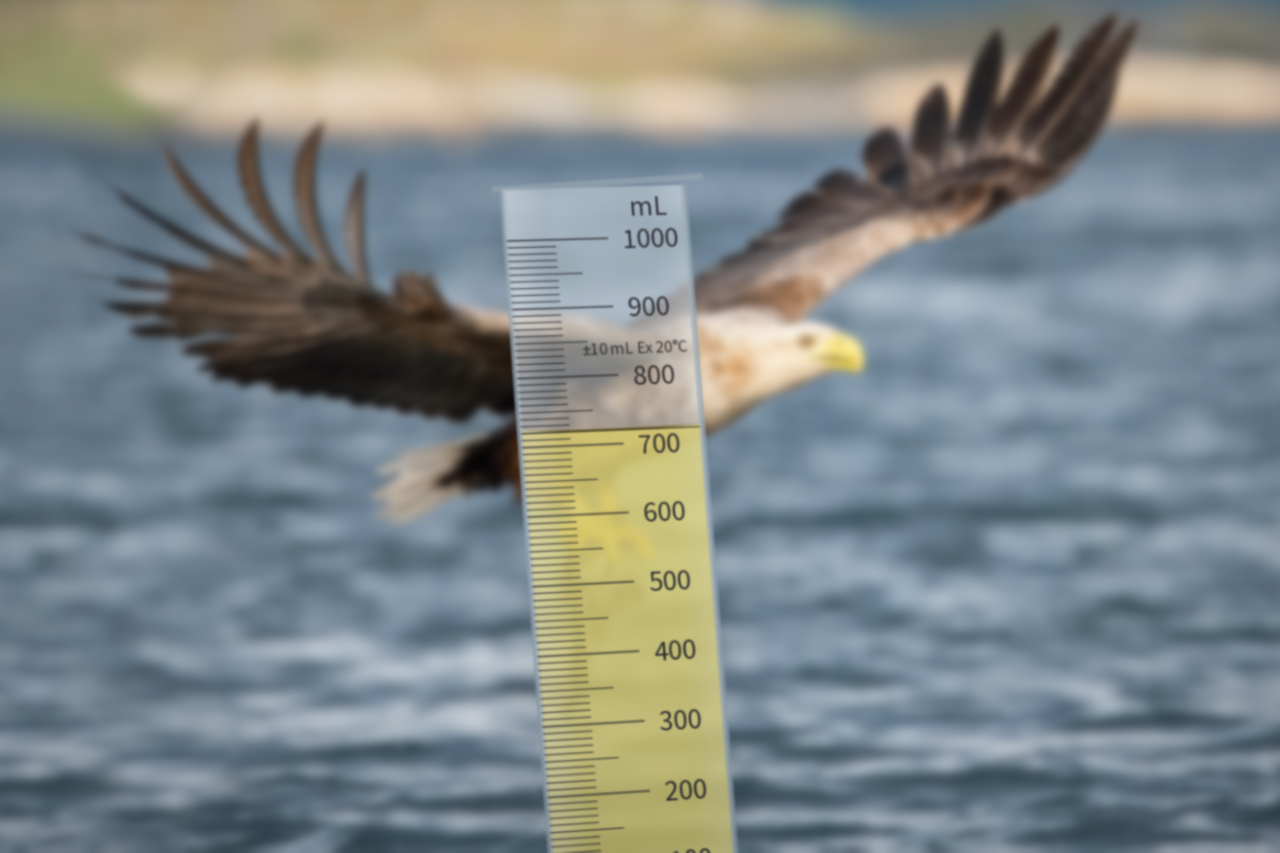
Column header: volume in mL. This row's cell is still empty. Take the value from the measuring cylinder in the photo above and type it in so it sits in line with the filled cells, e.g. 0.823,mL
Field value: 720,mL
